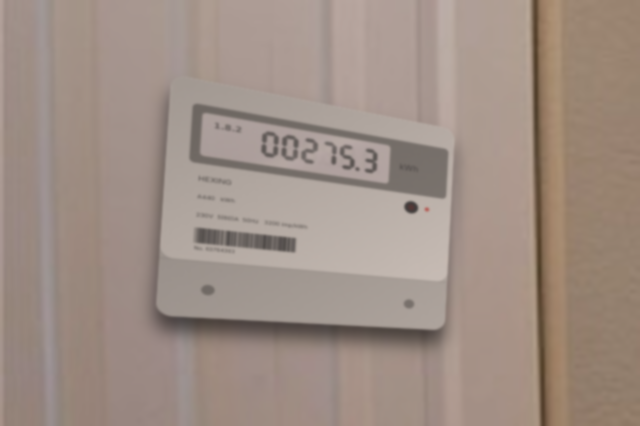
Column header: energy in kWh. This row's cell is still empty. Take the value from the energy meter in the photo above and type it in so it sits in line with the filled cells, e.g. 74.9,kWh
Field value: 275.3,kWh
